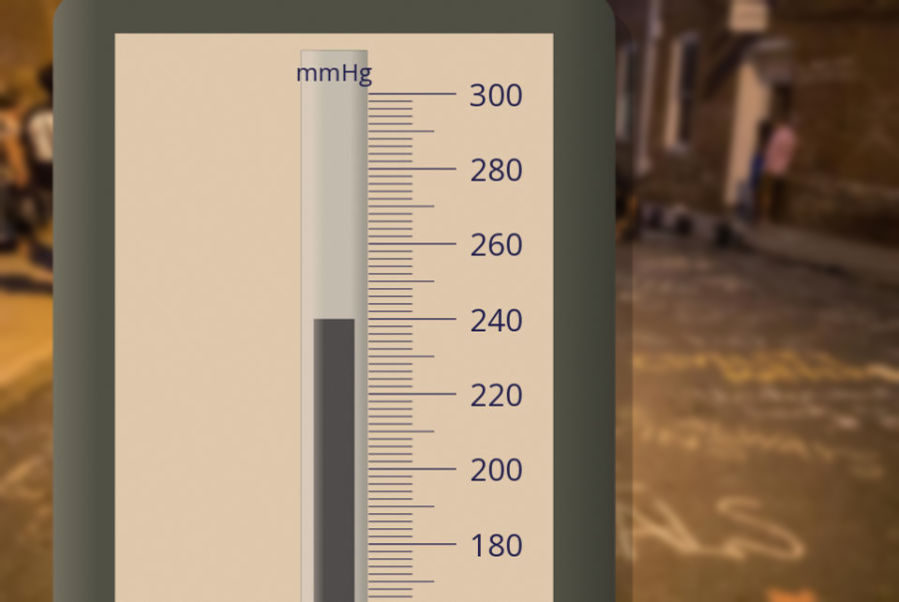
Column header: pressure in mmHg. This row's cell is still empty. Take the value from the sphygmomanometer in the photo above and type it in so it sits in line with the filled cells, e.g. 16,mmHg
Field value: 240,mmHg
